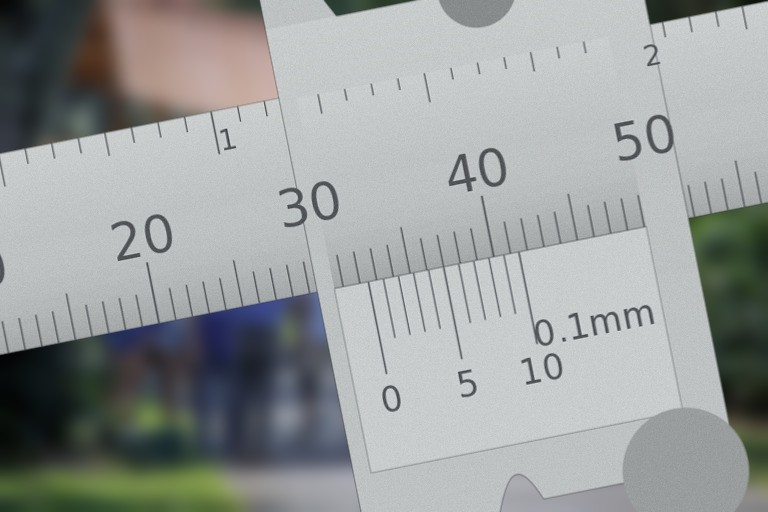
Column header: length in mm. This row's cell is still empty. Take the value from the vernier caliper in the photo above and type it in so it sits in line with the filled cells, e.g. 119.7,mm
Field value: 32.5,mm
